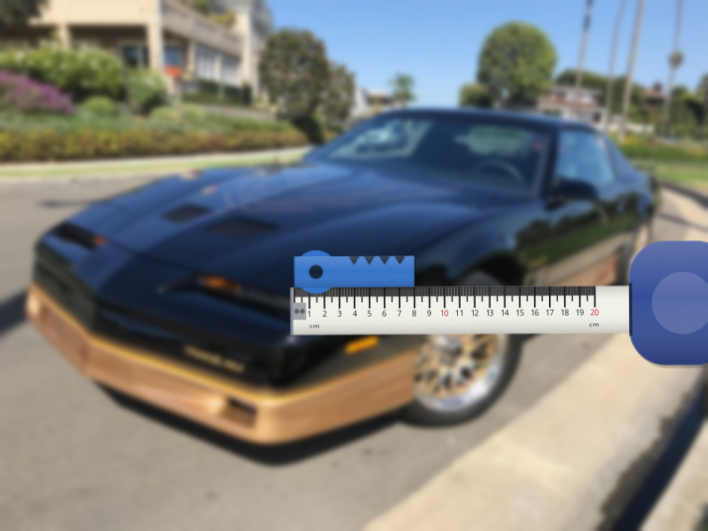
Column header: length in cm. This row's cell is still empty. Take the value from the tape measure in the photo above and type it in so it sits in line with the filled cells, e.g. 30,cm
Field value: 8,cm
